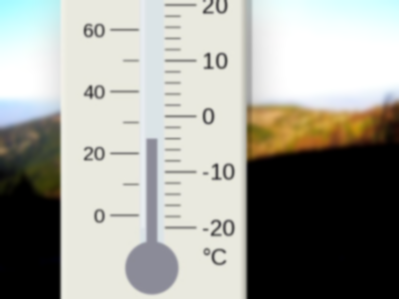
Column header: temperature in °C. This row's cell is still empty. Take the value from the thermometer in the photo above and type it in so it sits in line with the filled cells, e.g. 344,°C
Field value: -4,°C
